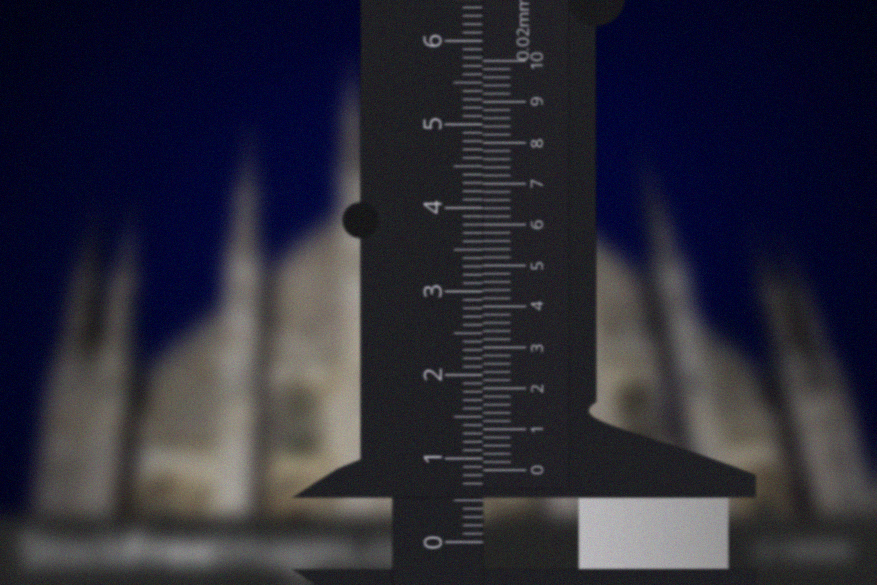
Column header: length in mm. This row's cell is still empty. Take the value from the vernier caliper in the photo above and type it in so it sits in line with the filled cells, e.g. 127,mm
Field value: 8.6,mm
